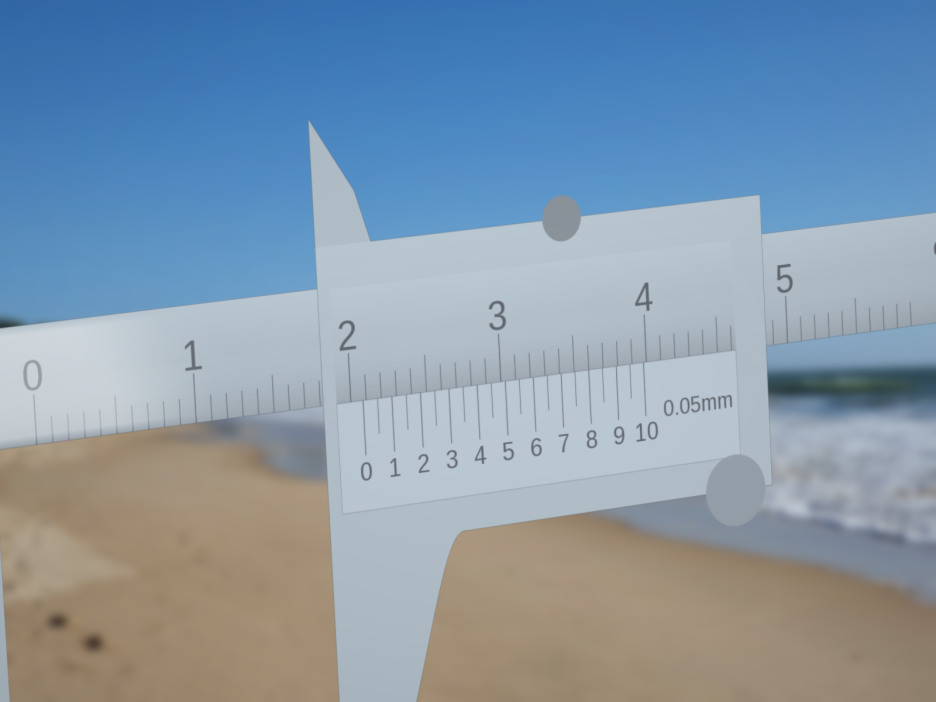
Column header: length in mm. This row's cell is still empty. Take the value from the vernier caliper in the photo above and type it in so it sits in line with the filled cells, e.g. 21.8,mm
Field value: 20.8,mm
